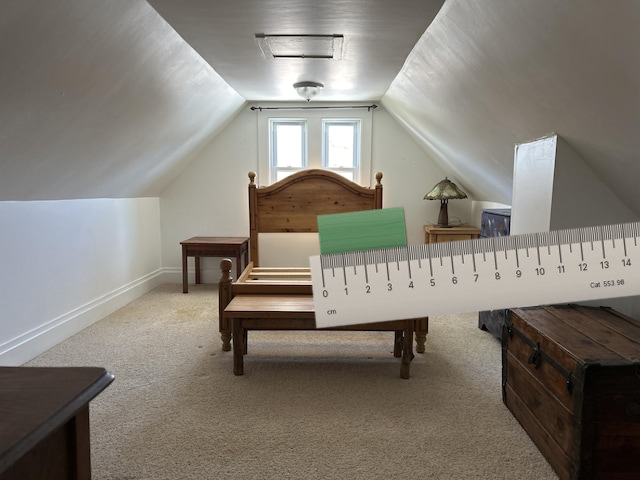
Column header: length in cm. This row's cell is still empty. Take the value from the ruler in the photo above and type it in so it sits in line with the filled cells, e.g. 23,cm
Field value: 4,cm
